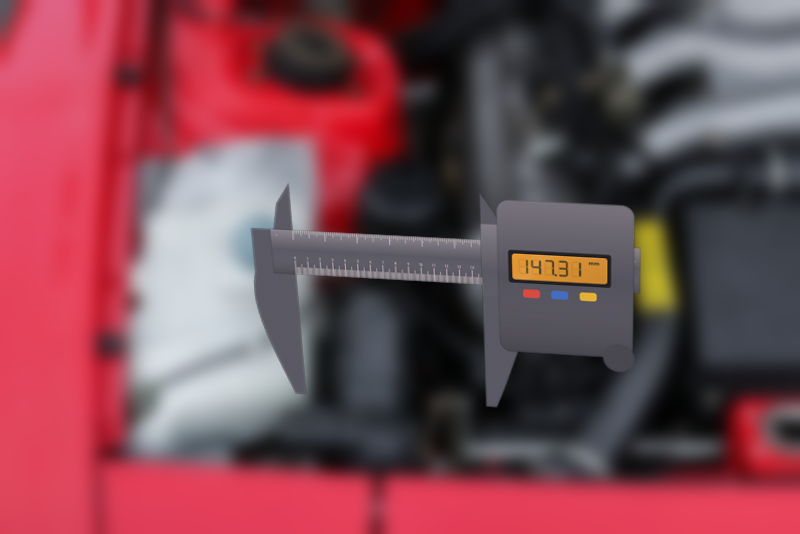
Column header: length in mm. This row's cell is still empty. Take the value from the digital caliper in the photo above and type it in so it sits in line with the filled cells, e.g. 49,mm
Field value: 147.31,mm
